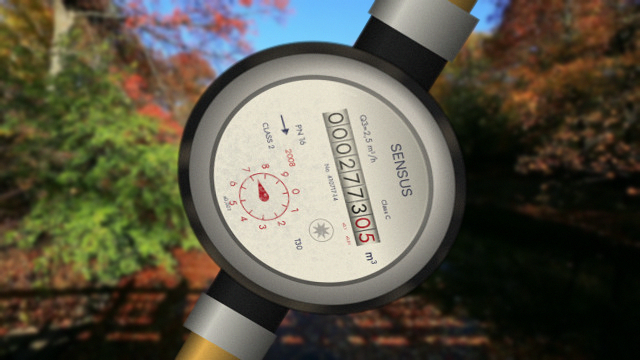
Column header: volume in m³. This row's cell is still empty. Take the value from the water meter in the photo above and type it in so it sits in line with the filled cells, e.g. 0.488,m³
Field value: 2773.057,m³
